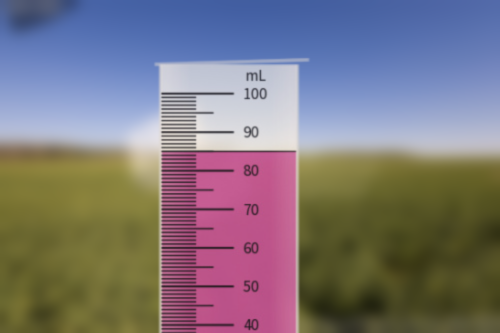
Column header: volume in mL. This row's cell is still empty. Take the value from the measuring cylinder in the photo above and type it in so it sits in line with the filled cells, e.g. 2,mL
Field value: 85,mL
